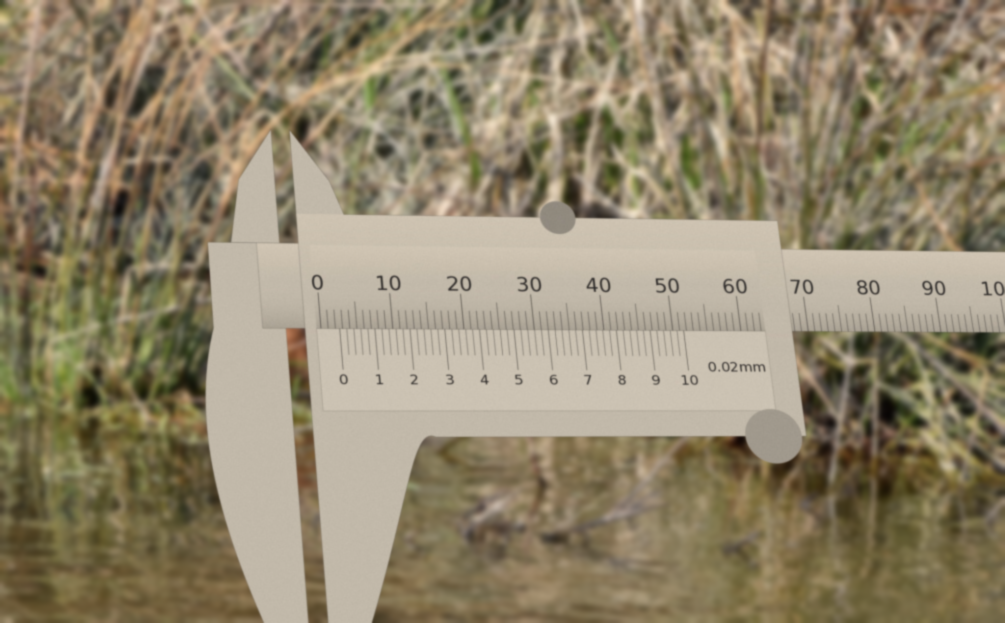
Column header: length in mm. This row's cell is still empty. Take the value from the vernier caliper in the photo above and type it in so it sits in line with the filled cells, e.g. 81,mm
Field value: 2.6,mm
